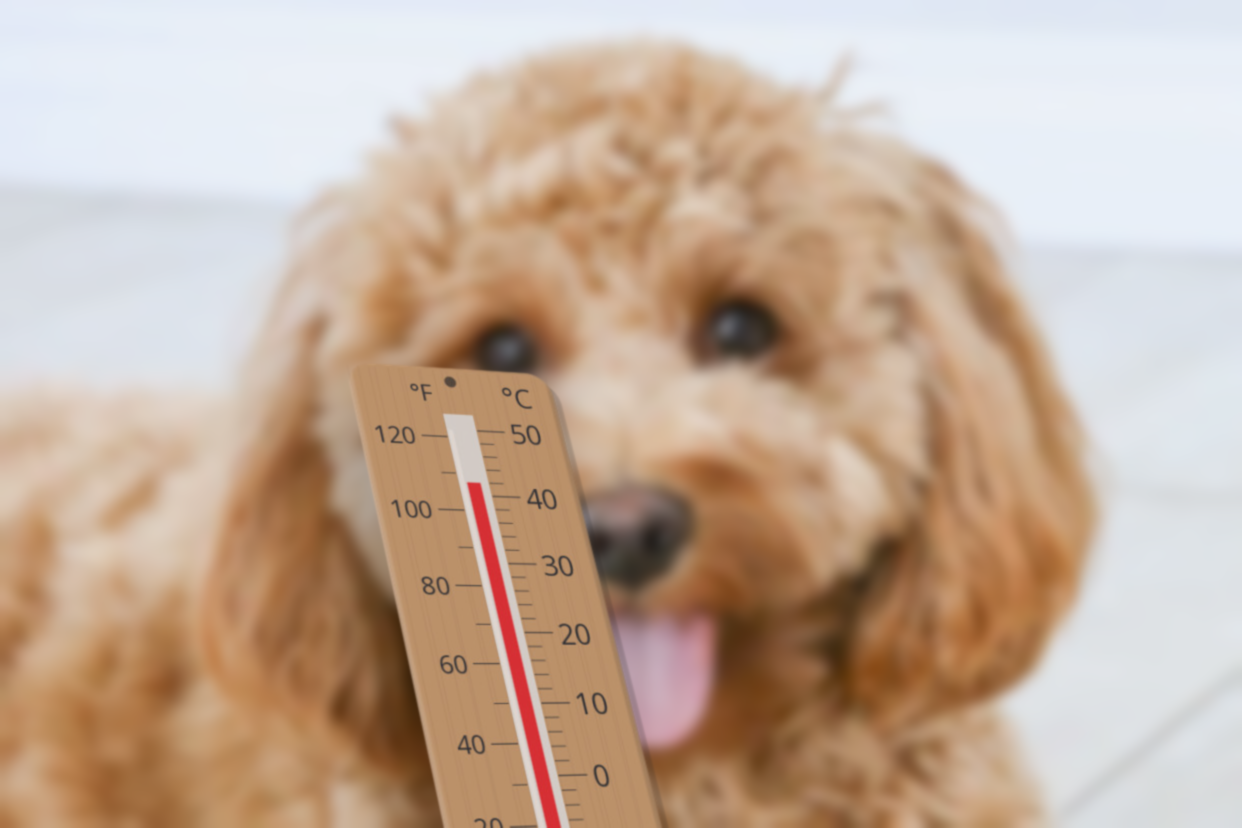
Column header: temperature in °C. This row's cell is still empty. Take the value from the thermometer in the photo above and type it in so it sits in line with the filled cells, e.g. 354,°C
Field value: 42,°C
